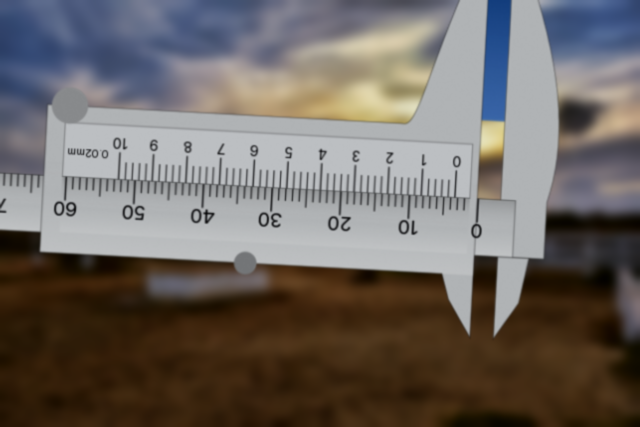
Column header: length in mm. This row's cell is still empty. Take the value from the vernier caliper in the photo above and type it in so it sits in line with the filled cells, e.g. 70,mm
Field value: 3.4,mm
